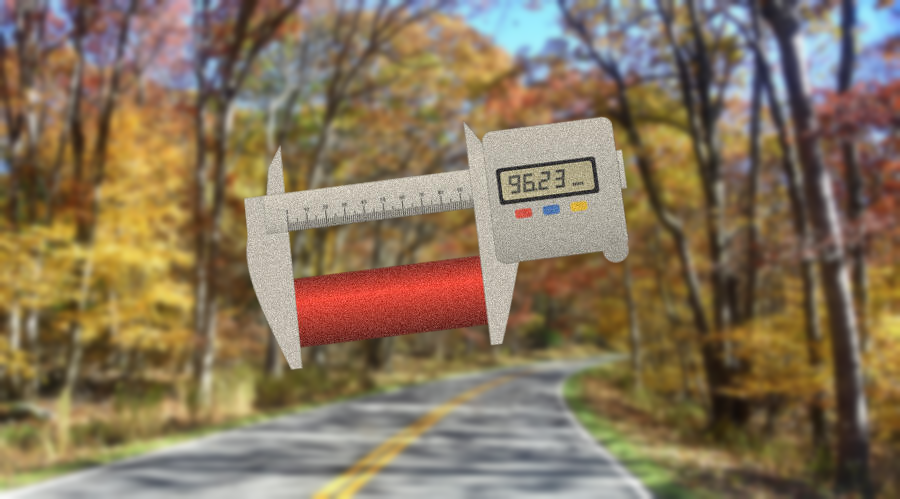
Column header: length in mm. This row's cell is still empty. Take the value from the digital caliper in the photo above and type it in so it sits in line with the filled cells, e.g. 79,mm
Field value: 96.23,mm
